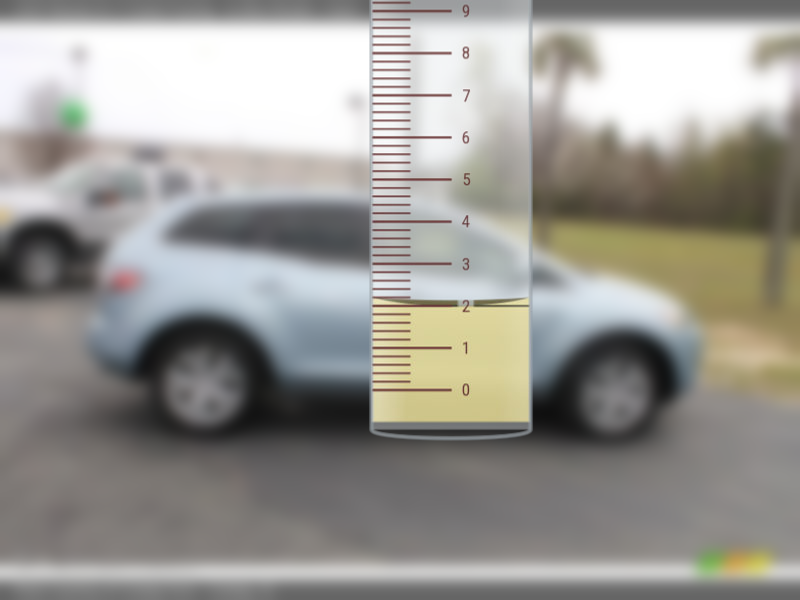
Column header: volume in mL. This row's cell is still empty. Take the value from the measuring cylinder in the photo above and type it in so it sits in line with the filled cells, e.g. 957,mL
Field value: 2,mL
